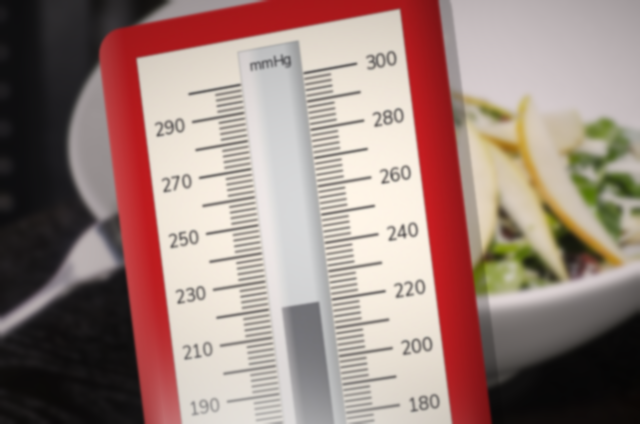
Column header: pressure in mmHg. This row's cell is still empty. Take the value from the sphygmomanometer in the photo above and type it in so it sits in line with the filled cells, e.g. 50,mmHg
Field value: 220,mmHg
